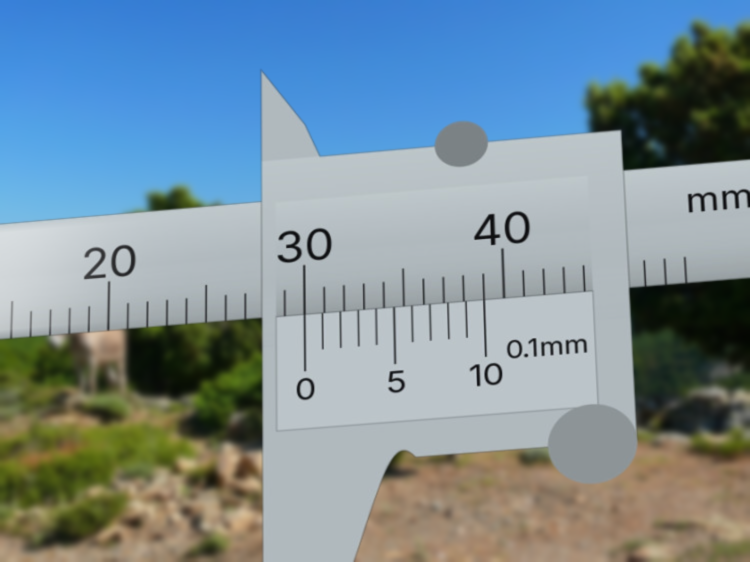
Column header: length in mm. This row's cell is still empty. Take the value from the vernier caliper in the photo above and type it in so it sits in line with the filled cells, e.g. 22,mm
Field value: 30.0,mm
